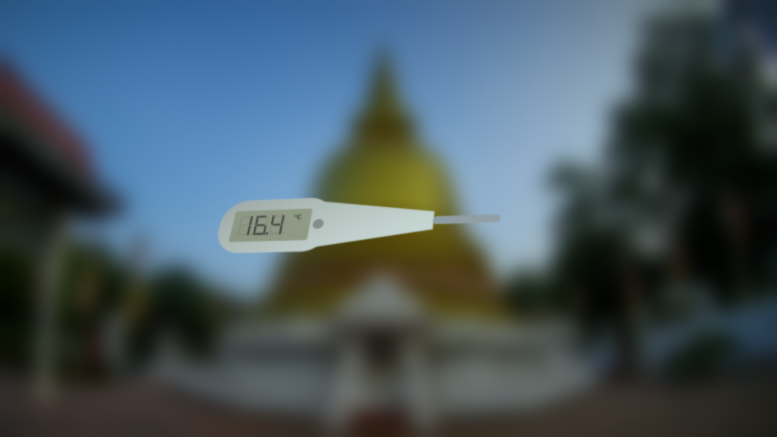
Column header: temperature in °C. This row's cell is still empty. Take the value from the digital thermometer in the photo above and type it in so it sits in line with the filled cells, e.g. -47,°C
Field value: 16.4,°C
